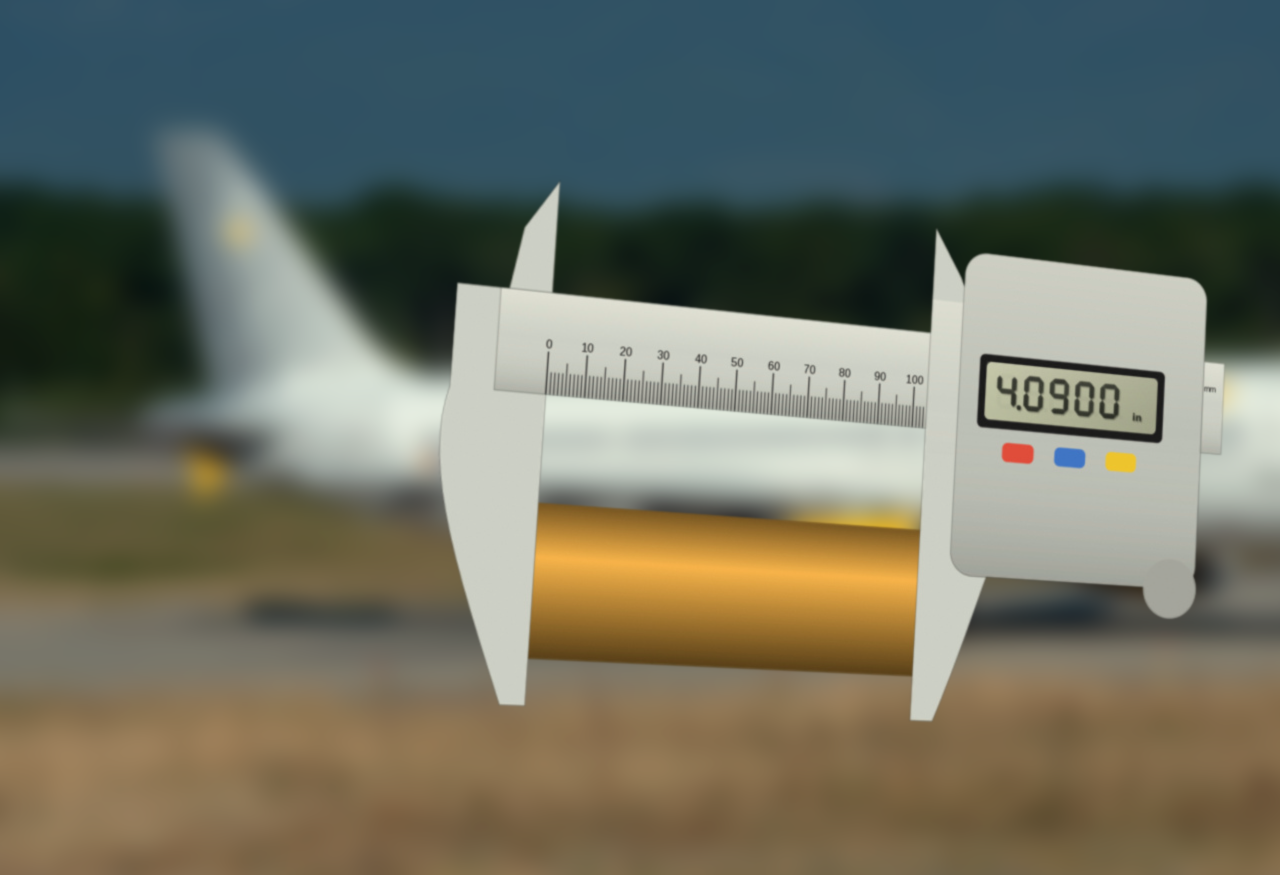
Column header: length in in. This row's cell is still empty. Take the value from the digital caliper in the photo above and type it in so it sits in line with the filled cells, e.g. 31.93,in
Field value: 4.0900,in
